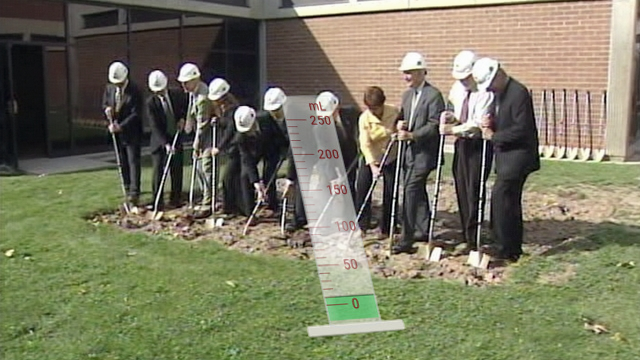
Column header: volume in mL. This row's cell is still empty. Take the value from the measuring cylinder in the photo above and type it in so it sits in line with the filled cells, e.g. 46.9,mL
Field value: 10,mL
